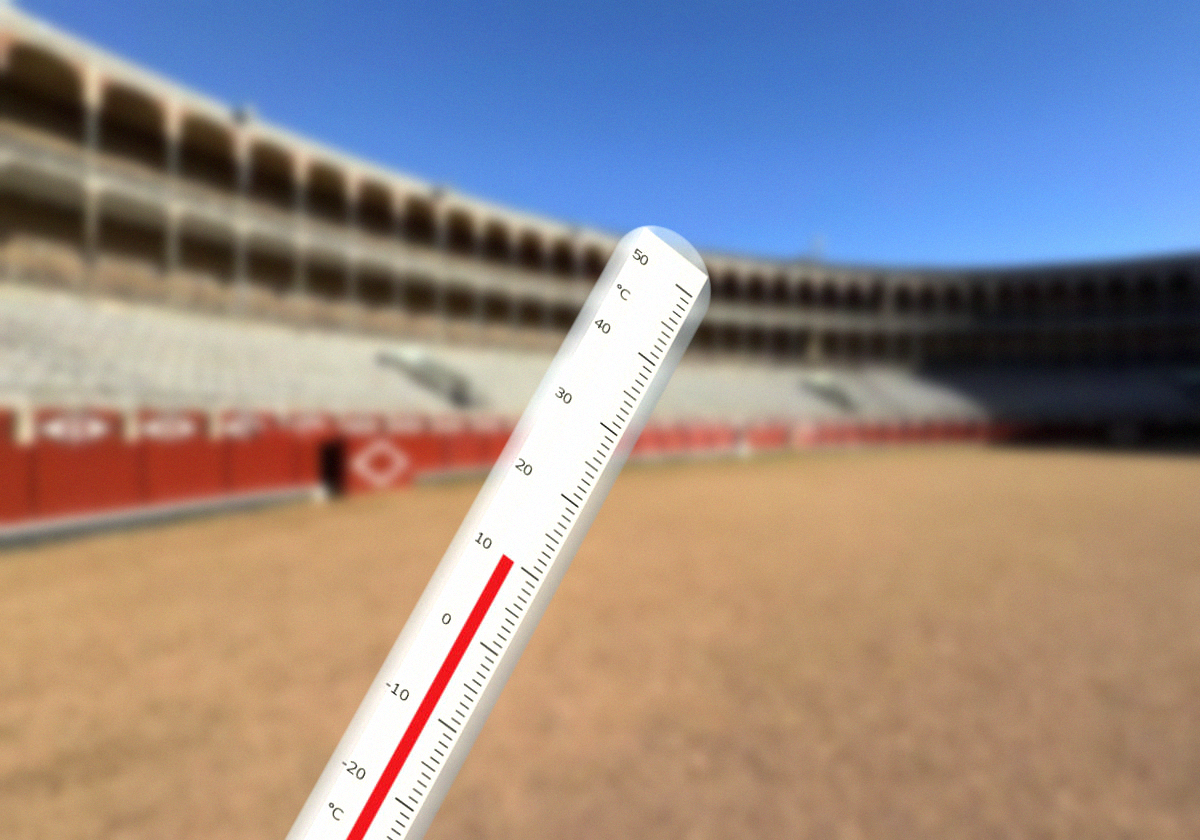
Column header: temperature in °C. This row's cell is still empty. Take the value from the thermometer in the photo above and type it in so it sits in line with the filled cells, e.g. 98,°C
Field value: 10,°C
